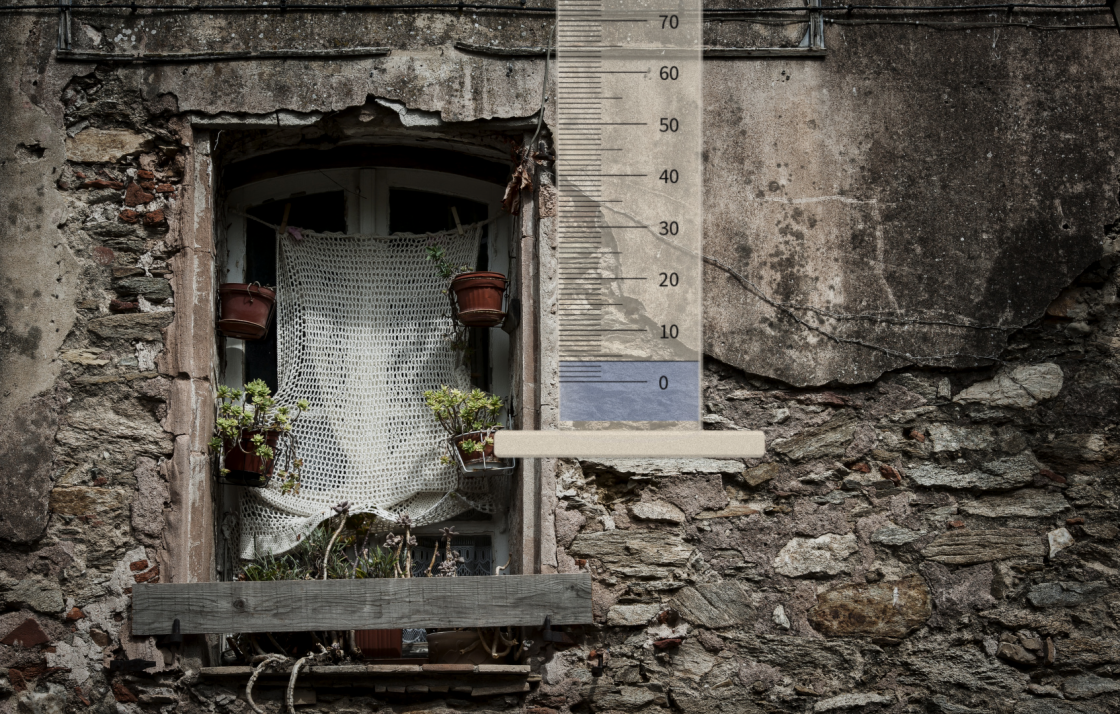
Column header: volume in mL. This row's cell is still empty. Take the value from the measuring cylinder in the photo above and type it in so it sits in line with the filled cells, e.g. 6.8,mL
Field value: 4,mL
